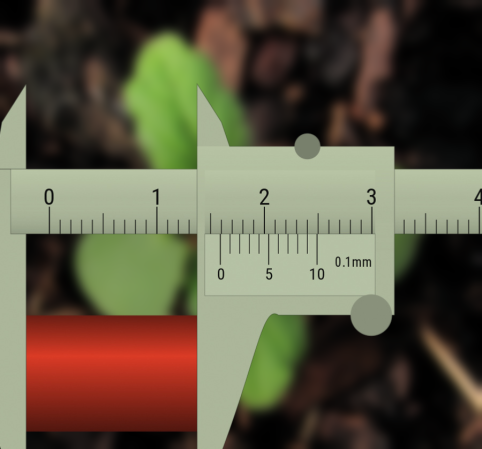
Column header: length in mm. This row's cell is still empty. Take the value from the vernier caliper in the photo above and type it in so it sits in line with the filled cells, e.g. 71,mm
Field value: 15.9,mm
